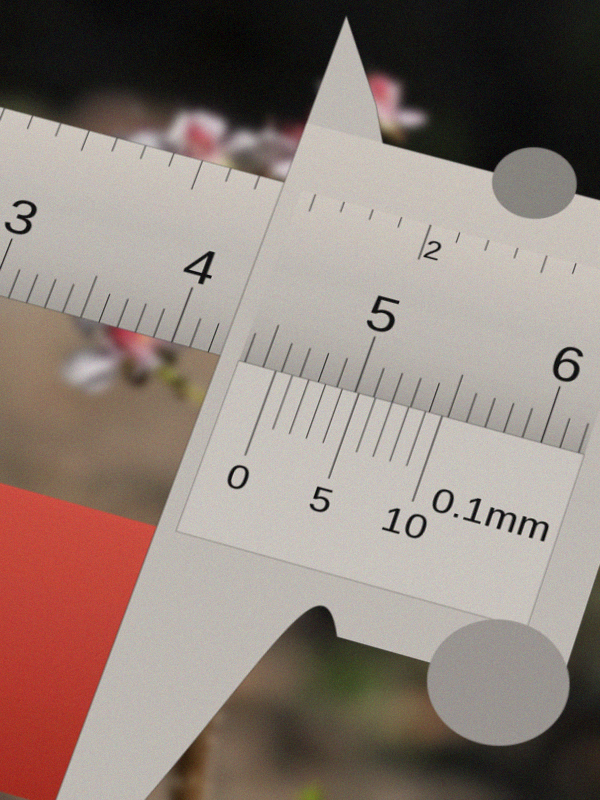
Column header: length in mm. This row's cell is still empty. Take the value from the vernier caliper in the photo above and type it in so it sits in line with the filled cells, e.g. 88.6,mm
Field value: 45.7,mm
